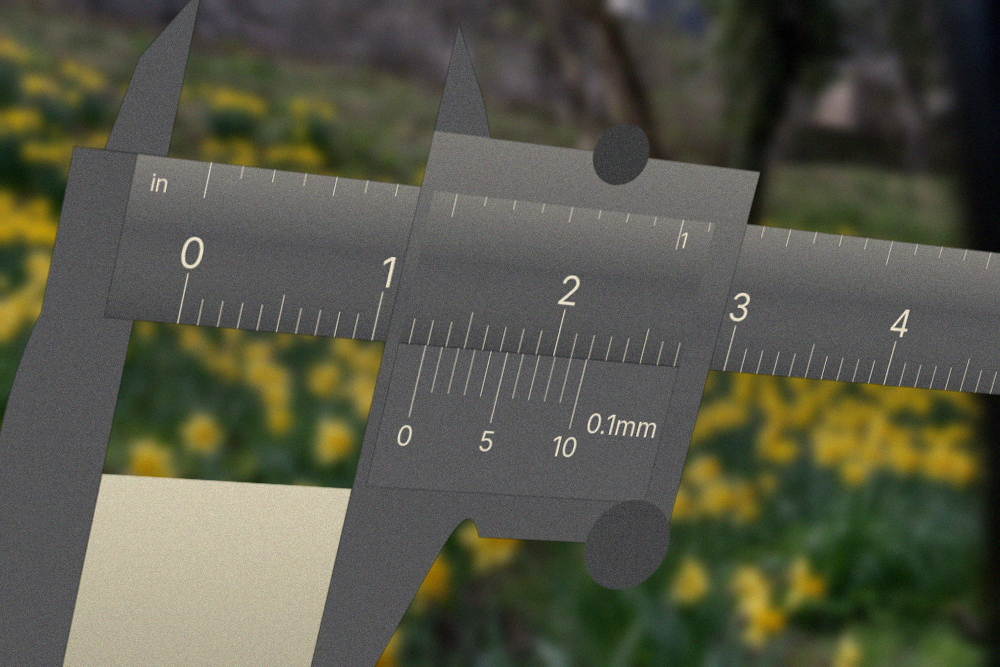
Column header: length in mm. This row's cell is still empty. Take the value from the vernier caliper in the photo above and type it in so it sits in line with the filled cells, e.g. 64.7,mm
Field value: 12.9,mm
